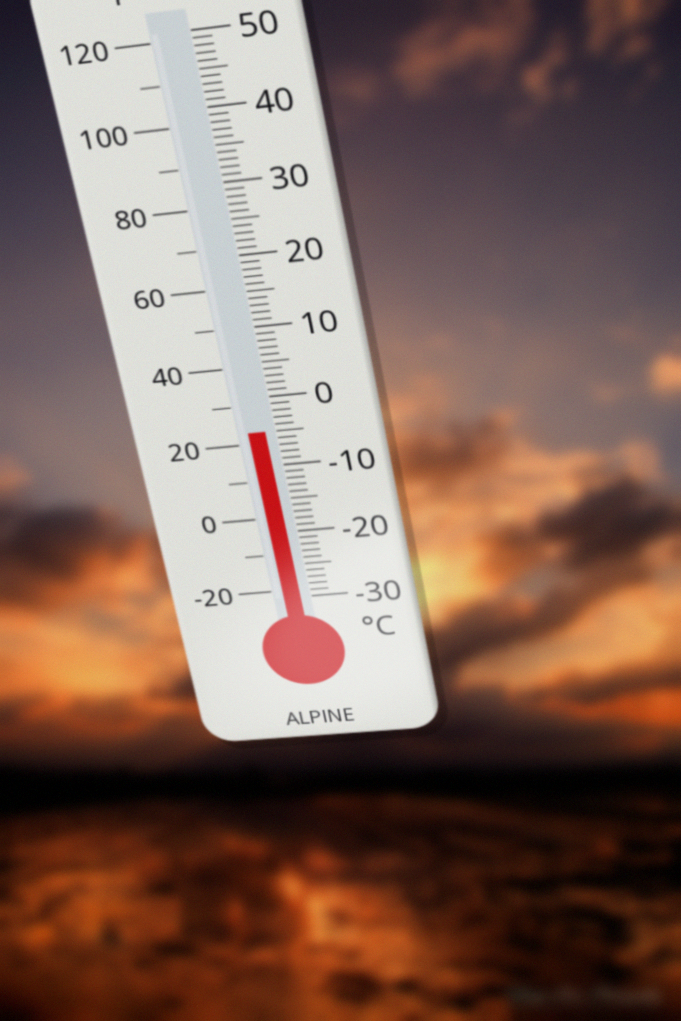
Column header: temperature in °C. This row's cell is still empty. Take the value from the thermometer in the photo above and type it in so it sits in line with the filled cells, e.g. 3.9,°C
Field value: -5,°C
